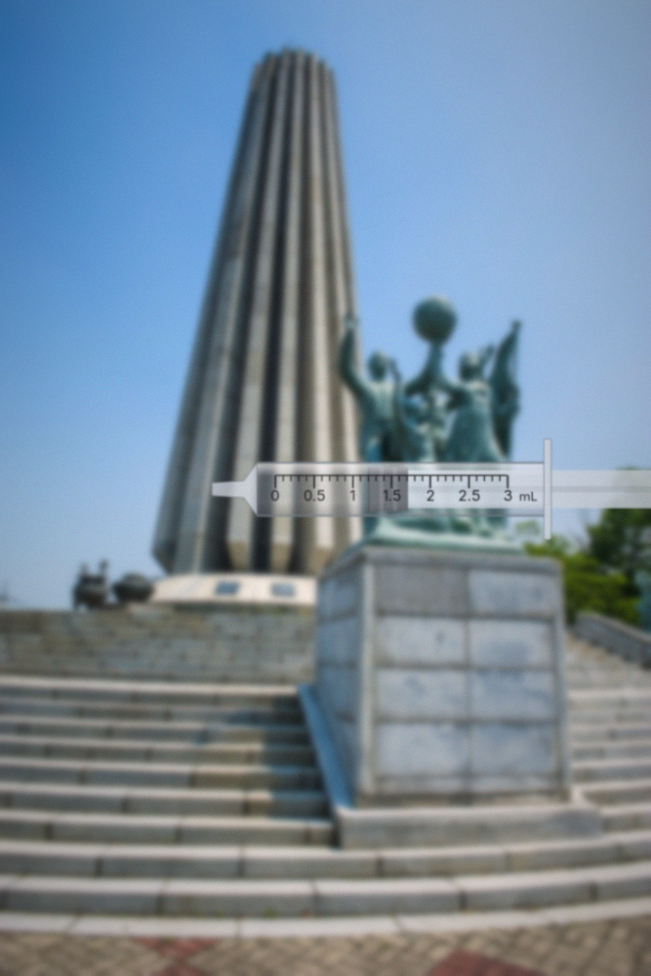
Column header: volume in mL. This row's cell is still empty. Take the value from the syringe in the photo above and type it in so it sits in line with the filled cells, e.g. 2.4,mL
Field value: 1.2,mL
